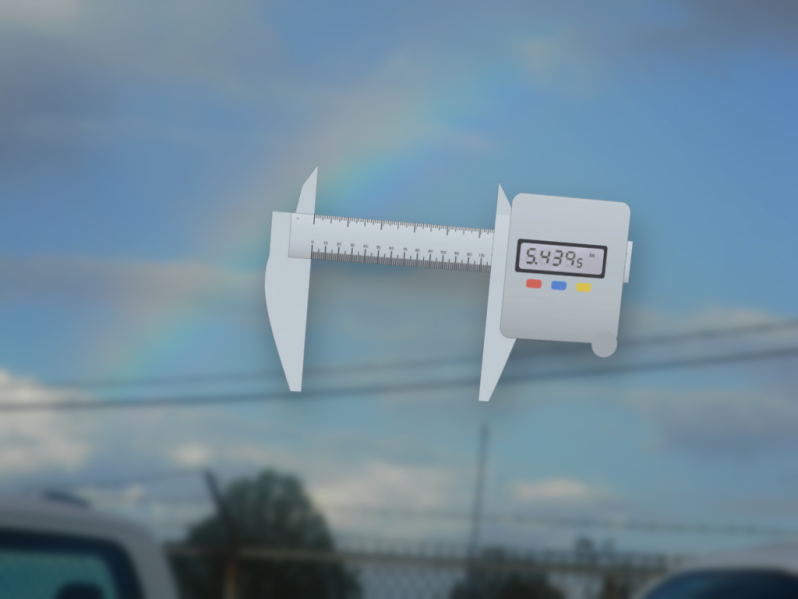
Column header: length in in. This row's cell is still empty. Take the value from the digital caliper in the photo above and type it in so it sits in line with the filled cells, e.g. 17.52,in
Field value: 5.4395,in
